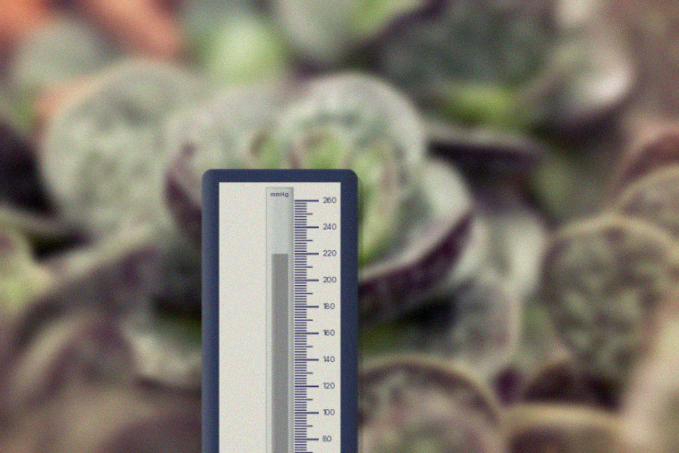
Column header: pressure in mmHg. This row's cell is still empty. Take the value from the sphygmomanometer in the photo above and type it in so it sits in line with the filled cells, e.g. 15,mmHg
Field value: 220,mmHg
